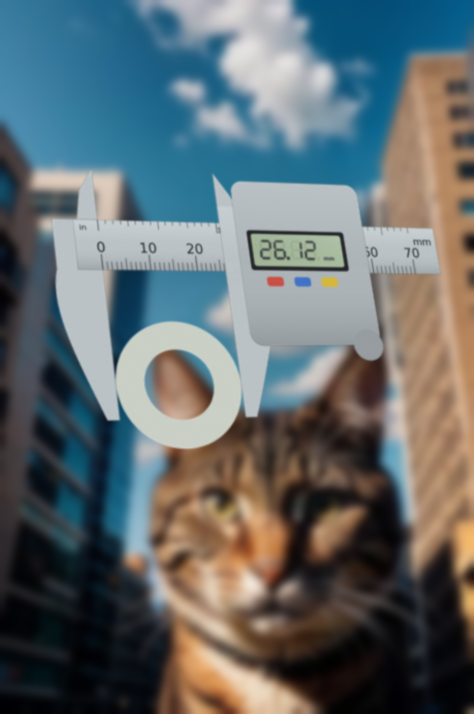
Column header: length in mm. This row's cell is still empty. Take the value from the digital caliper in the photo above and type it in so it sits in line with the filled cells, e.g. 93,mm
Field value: 26.12,mm
